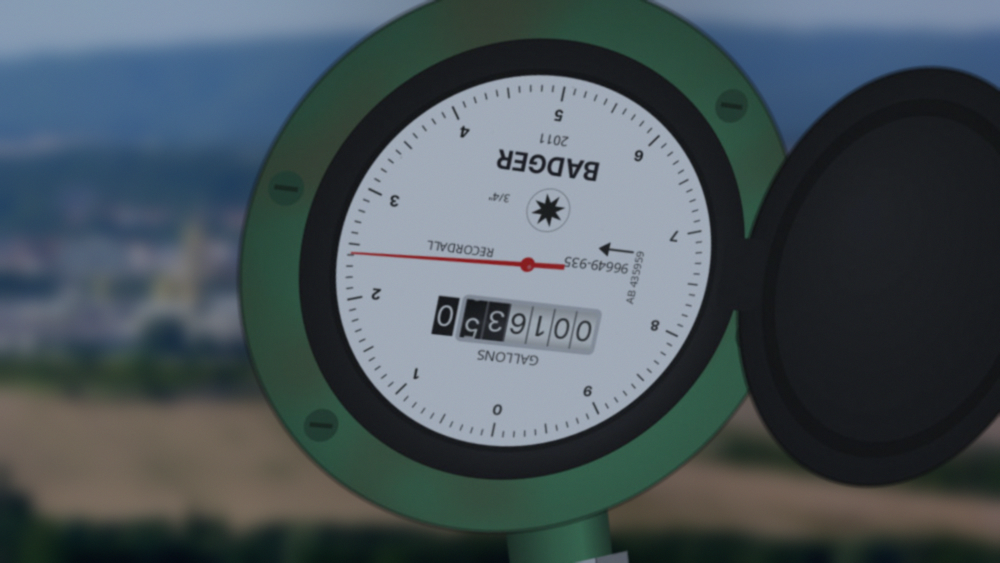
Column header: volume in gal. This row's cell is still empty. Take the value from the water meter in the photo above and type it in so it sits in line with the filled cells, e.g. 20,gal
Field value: 16352.4,gal
